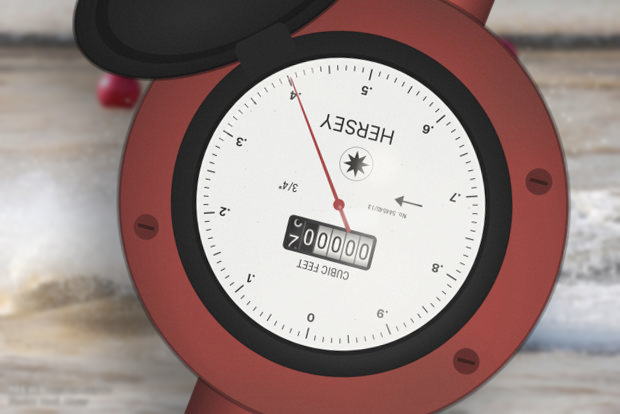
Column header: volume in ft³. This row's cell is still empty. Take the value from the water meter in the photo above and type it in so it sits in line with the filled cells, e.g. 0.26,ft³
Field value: 2.40,ft³
